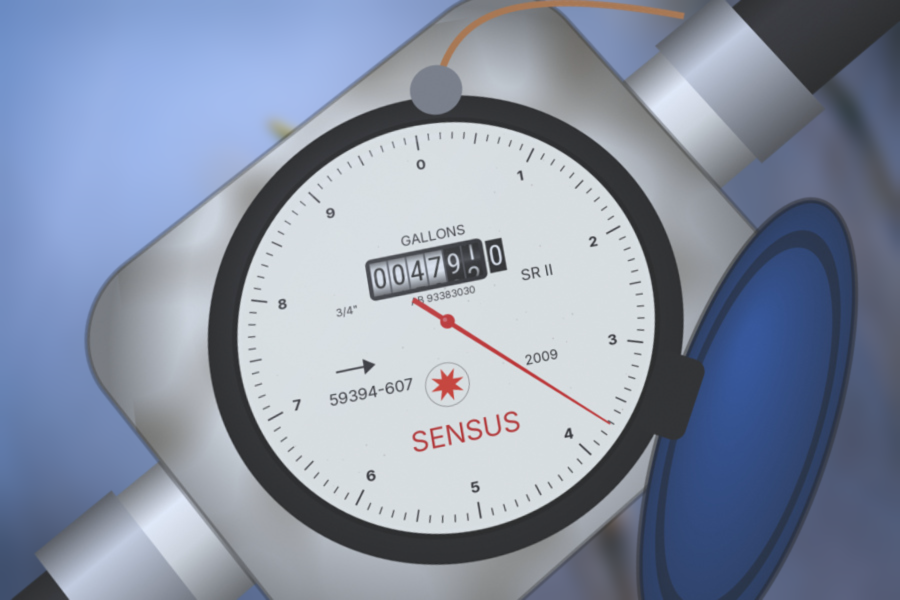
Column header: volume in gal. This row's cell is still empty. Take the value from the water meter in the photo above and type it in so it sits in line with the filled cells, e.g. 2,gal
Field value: 47913.7,gal
